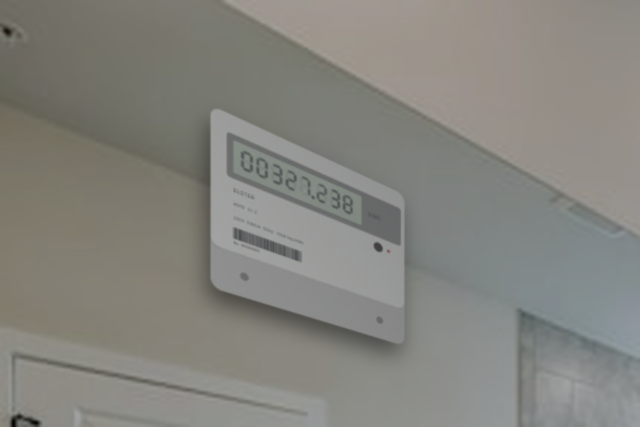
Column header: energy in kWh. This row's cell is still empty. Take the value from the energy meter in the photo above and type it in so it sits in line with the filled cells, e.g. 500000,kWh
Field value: 327.238,kWh
